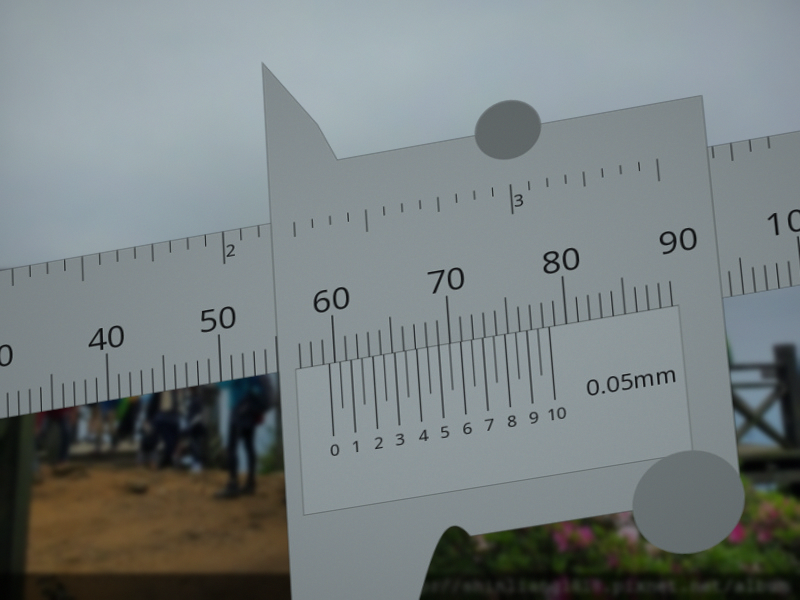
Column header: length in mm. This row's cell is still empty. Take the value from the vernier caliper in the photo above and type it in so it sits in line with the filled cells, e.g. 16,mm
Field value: 59.5,mm
